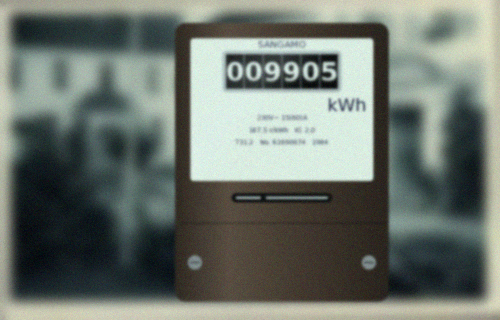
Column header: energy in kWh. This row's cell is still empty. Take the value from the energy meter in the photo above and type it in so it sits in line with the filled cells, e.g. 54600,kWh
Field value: 9905,kWh
